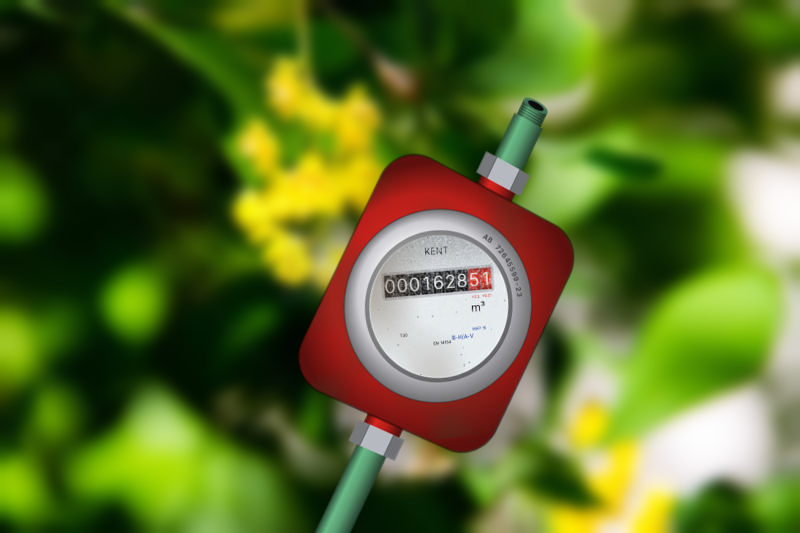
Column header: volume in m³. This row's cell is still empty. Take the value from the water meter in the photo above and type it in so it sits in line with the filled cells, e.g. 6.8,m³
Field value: 1628.51,m³
